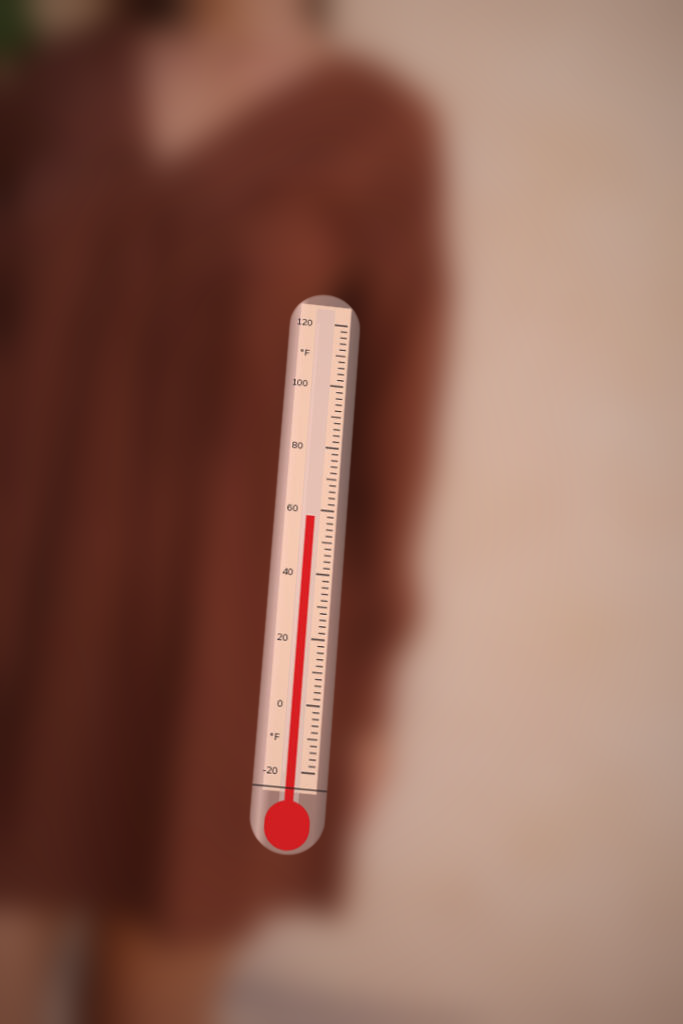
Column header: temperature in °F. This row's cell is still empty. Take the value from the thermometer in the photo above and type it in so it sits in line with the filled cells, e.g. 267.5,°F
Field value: 58,°F
